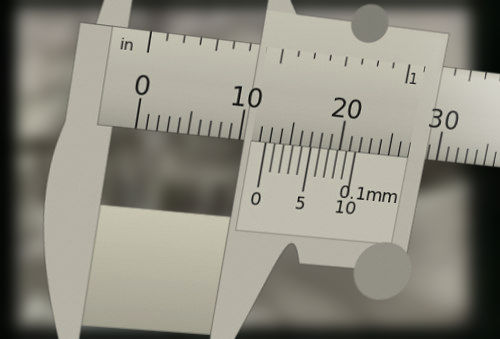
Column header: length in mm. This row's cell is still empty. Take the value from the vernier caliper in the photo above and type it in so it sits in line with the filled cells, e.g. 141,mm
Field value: 12.6,mm
